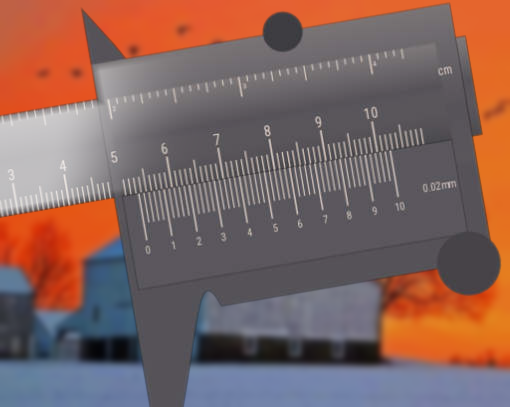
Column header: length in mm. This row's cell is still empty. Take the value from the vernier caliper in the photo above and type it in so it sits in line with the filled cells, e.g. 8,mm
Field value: 53.5,mm
